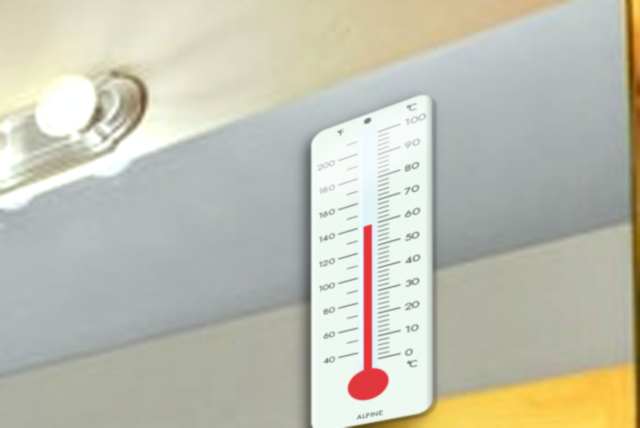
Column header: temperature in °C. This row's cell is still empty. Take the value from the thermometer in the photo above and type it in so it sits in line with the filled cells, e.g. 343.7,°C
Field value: 60,°C
